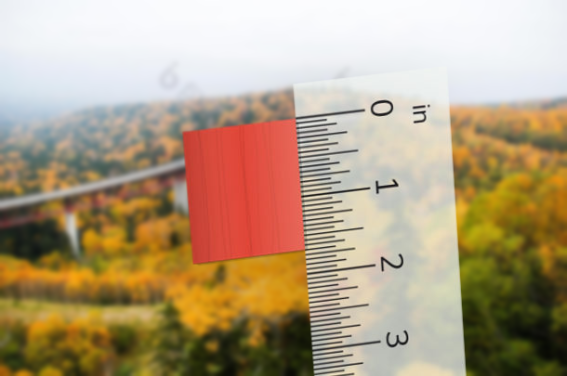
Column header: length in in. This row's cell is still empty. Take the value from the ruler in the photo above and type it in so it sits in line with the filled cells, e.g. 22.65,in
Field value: 1.6875,in
